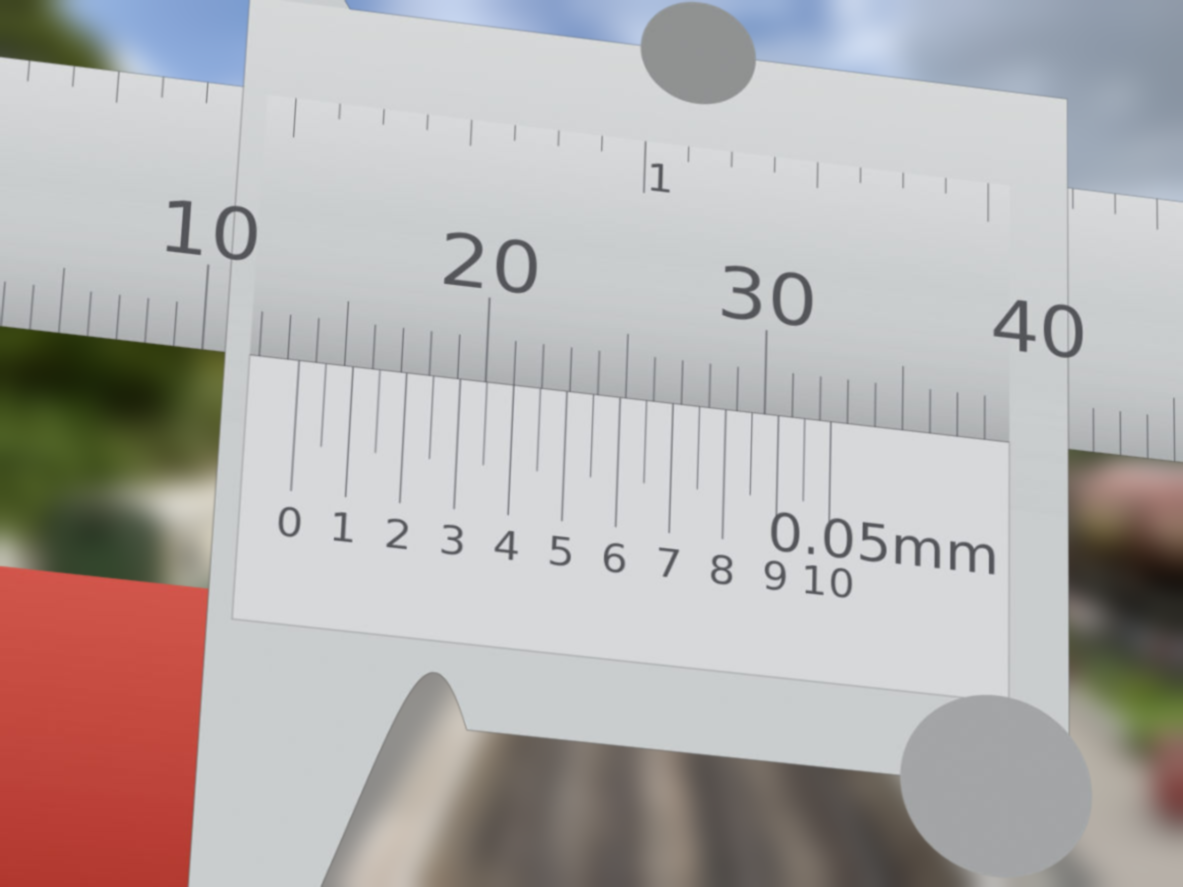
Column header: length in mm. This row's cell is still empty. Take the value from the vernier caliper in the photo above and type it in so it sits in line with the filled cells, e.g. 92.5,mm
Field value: 13.4,mm
